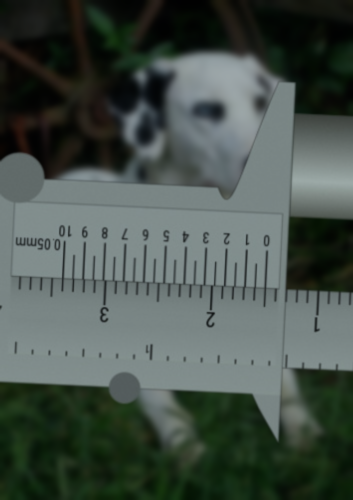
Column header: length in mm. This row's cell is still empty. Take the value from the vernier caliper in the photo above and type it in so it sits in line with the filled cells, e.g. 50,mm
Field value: 15.0,mm
